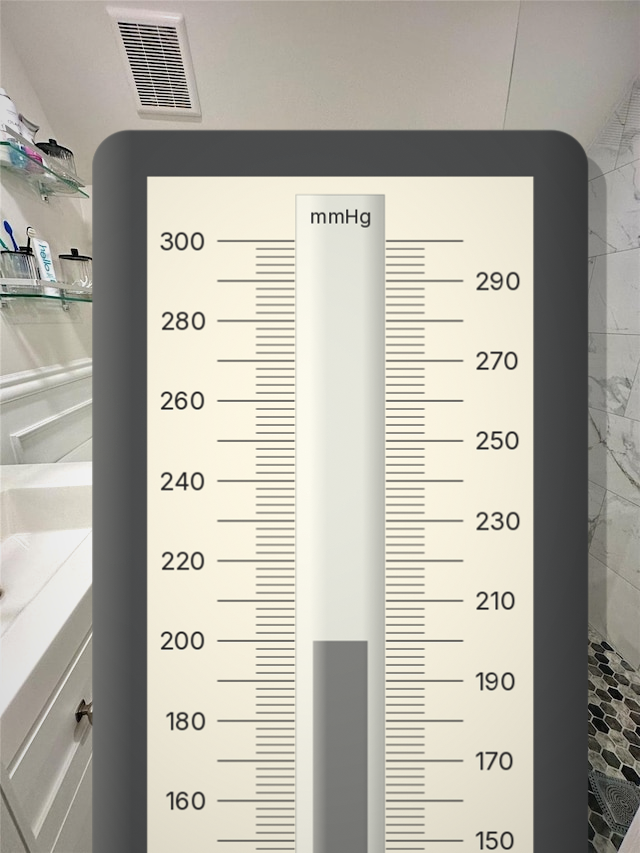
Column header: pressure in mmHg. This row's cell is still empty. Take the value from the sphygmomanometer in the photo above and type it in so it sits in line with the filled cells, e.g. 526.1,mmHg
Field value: 200,mmHg
